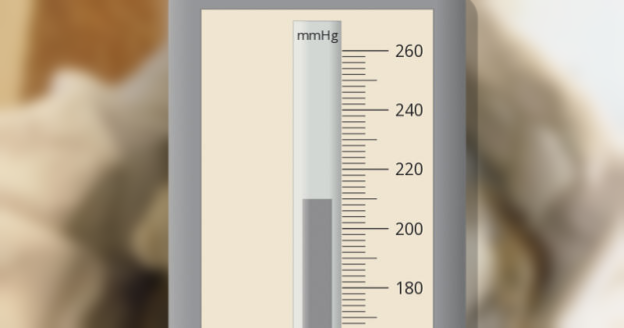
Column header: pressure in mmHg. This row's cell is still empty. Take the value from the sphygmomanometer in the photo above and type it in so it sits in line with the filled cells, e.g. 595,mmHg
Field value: 210,mmHg
